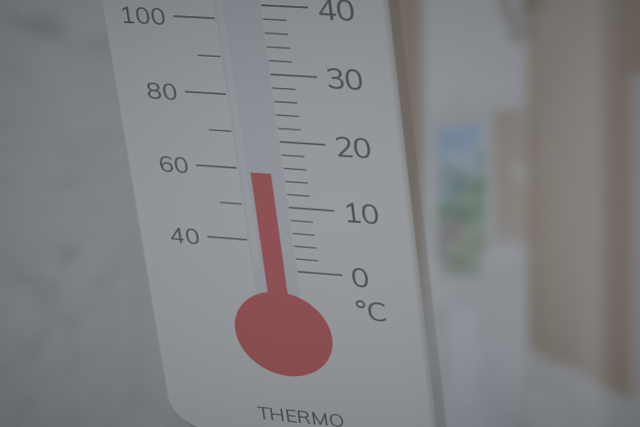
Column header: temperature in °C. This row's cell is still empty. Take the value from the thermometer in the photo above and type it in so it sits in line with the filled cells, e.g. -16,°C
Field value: 15,°C
